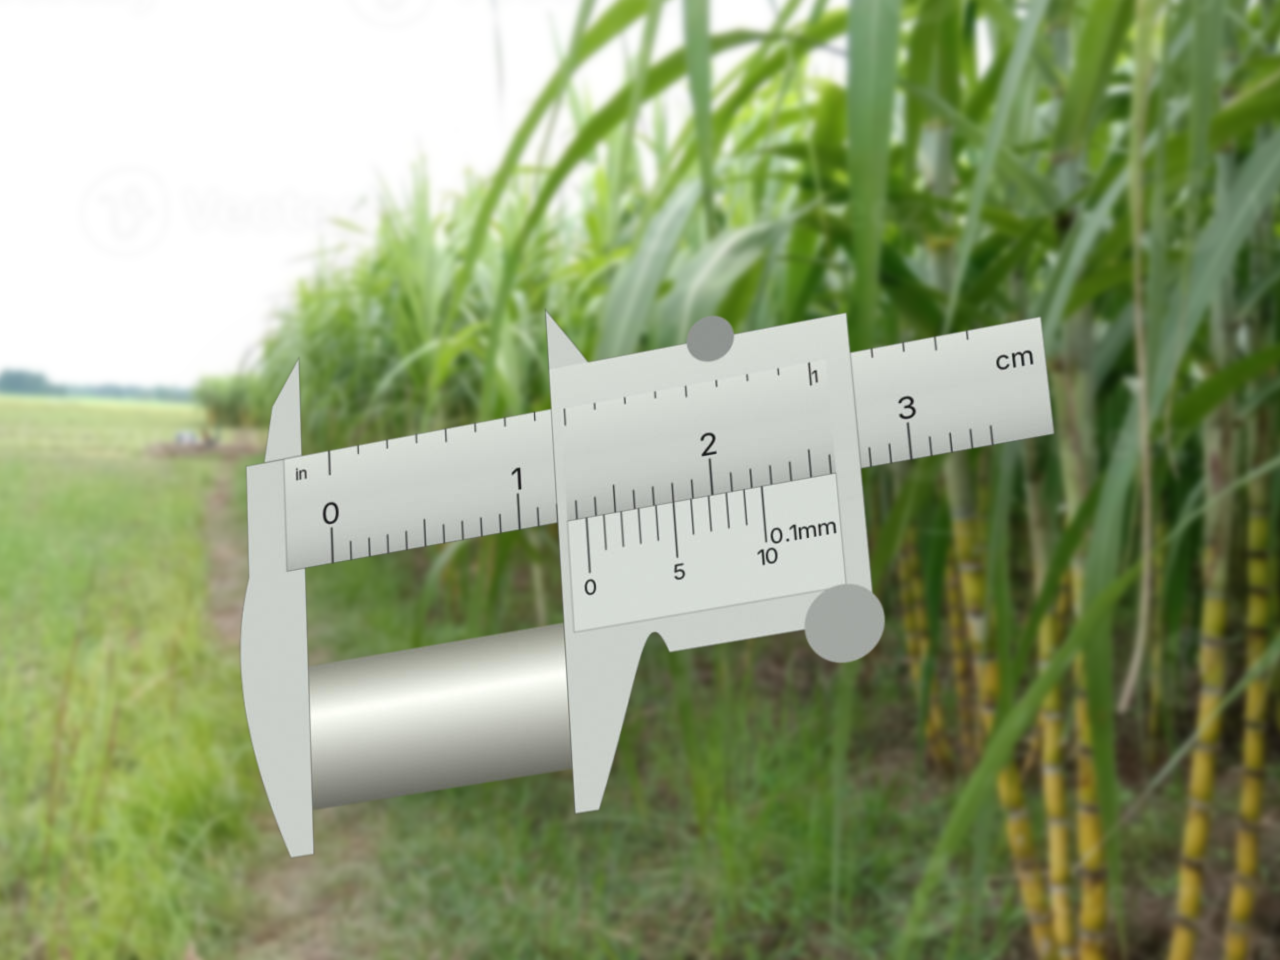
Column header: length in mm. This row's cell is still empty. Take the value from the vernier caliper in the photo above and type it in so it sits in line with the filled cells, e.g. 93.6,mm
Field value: 13.5,mm
